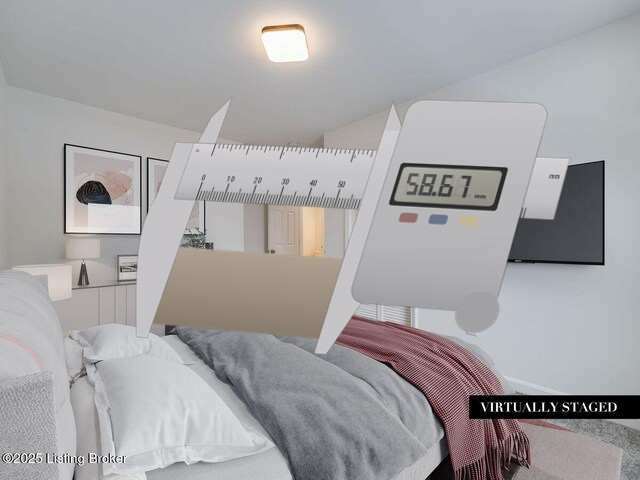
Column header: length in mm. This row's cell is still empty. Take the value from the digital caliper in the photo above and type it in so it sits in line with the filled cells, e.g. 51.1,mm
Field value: 58.67,mm
